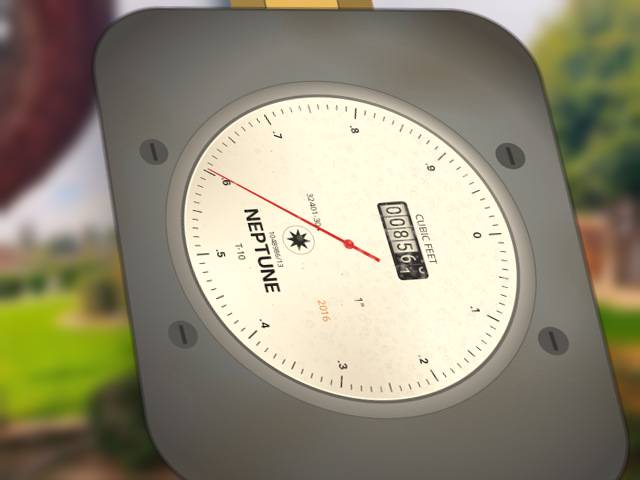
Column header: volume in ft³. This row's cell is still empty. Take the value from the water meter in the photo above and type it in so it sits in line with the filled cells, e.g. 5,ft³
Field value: 8560.60,ft³
